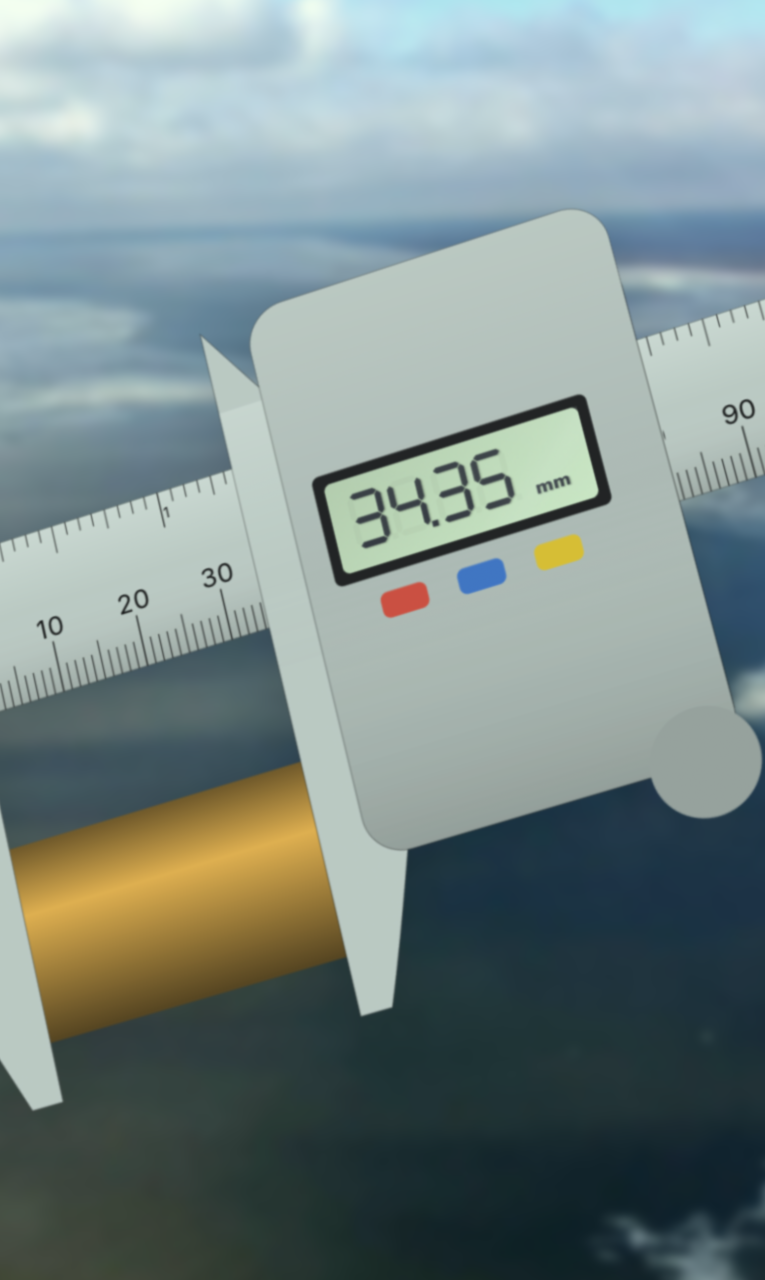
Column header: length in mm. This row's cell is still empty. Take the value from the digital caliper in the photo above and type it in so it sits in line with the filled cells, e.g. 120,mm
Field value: 34.35,mm
